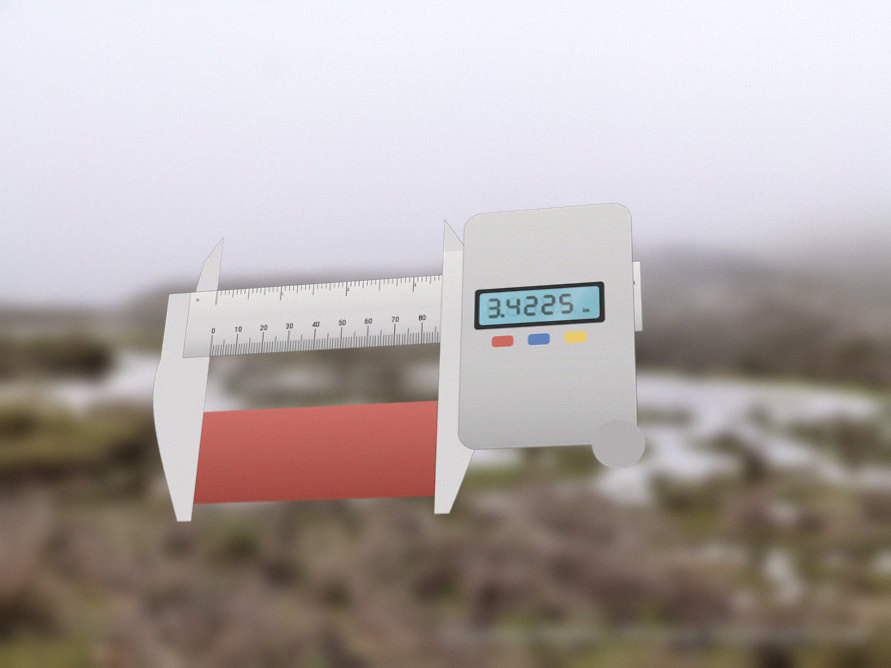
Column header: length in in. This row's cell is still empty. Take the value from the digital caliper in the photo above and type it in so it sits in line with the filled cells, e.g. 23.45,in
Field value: 3.4225,in
